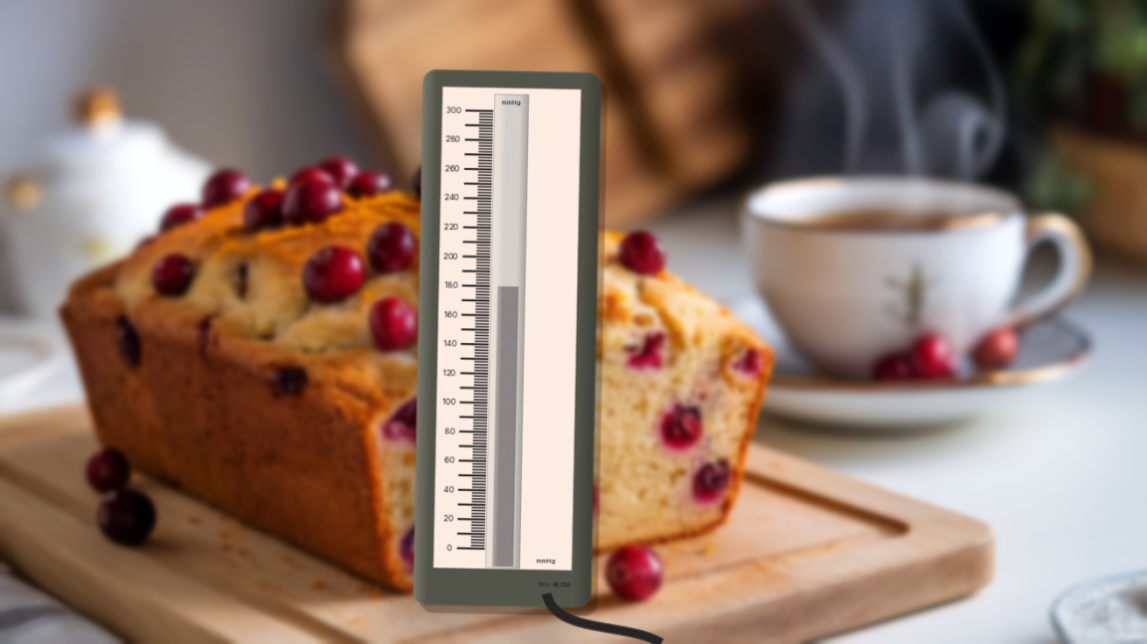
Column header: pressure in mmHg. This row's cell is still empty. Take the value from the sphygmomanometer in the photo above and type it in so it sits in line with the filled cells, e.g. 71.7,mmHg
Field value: 180,mmHg
